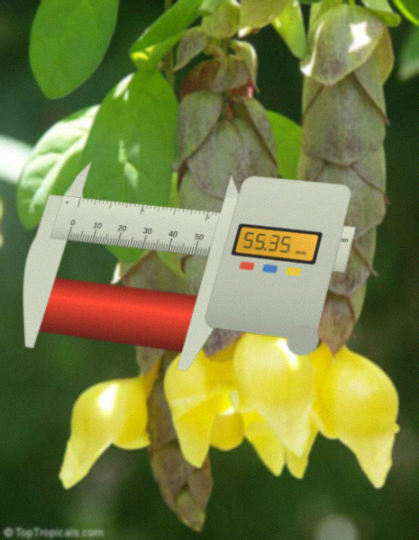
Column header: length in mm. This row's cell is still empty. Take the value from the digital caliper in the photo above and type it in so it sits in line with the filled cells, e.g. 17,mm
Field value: 55.35,mm
